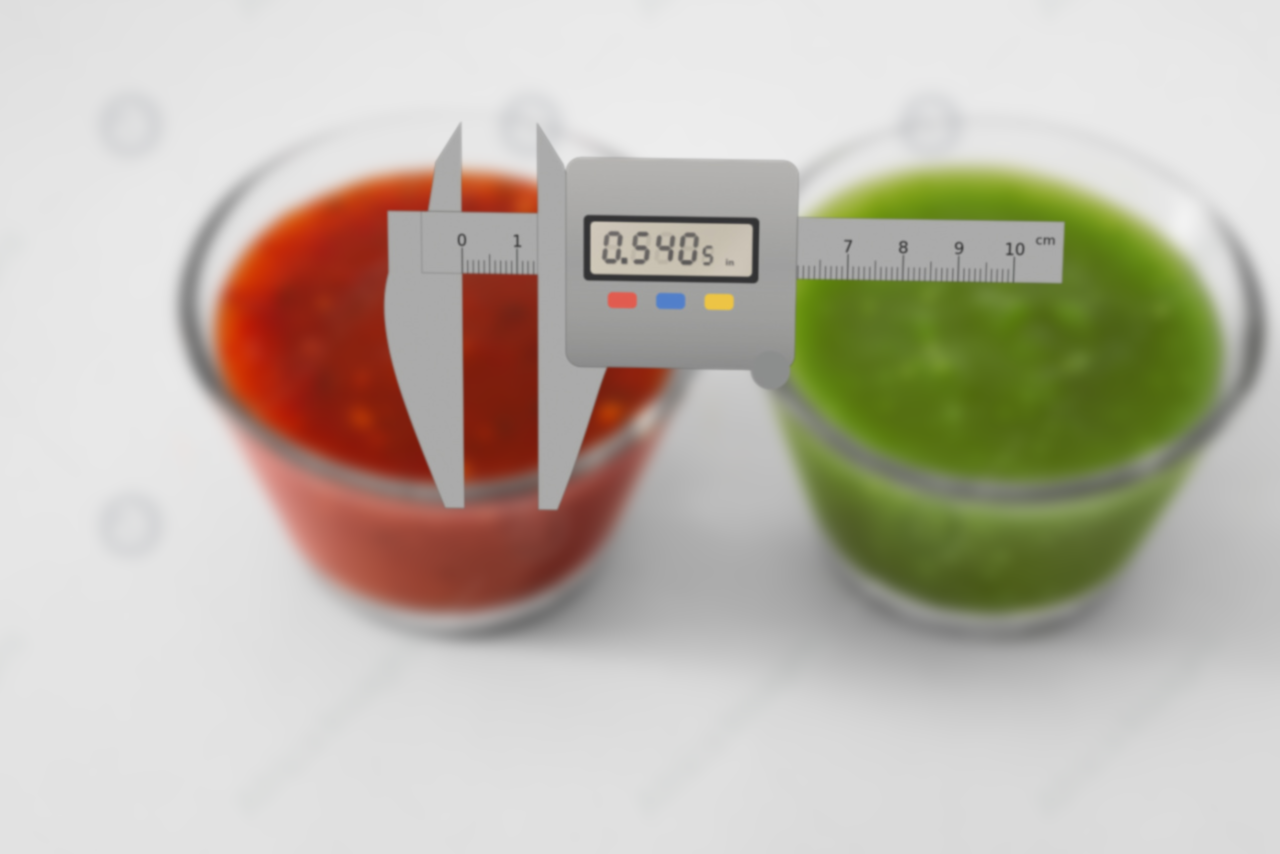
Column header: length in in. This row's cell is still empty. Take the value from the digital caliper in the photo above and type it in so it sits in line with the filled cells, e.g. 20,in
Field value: 0.5405,in
